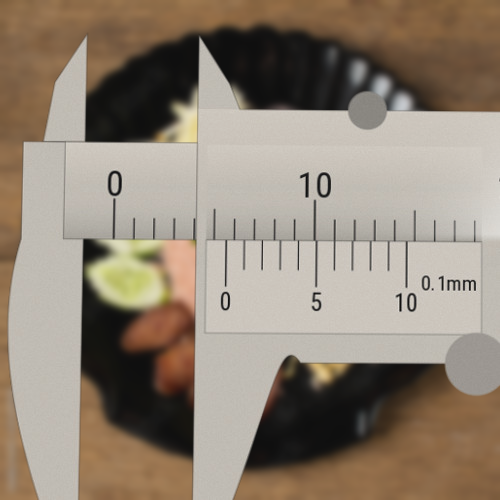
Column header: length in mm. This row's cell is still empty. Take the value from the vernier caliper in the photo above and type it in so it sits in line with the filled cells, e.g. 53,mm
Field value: 5.6,mm
